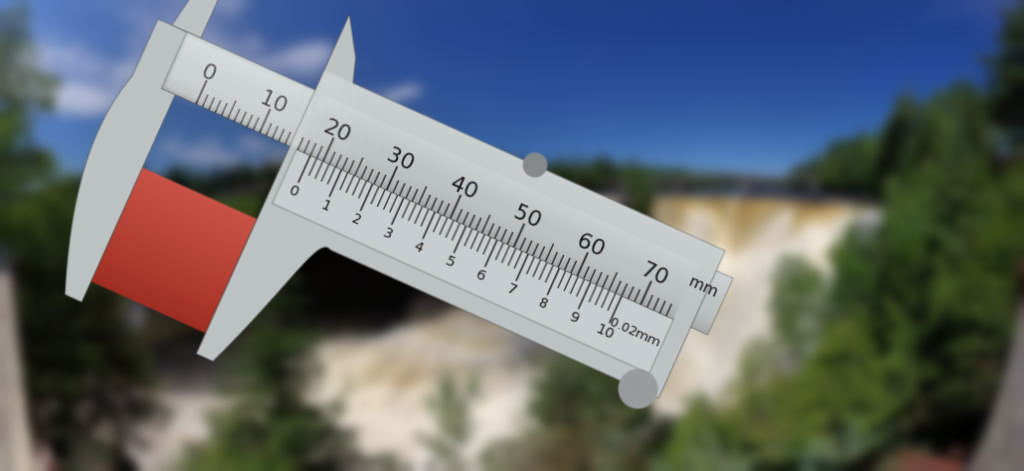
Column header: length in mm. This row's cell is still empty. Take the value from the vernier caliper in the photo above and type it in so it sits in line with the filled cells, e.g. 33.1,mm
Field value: 18.0,mm
